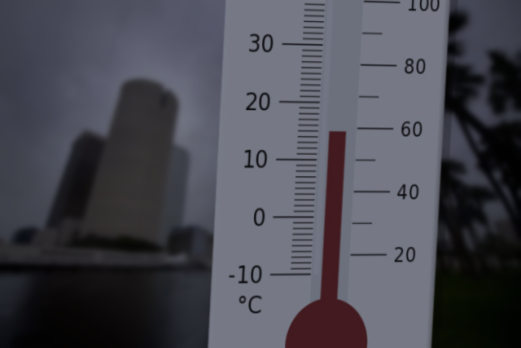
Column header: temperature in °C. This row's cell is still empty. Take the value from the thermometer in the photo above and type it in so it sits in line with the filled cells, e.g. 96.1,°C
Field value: 15,°C
